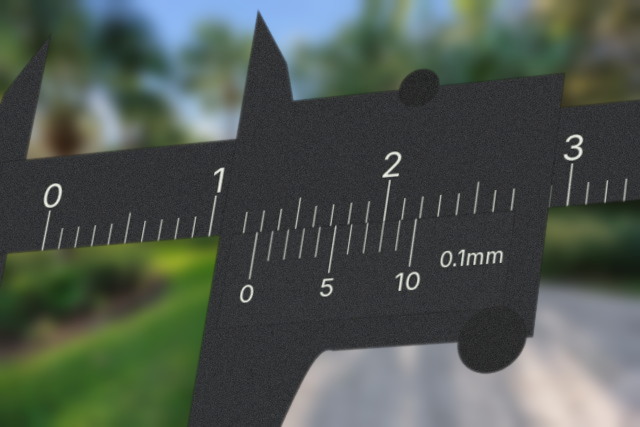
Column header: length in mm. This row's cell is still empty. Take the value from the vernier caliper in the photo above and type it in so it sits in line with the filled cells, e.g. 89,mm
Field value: 12.8,mm
